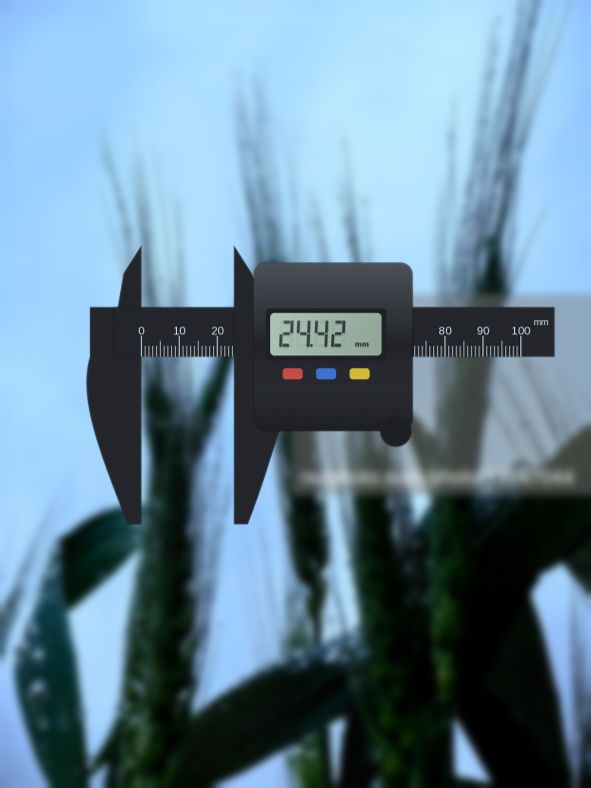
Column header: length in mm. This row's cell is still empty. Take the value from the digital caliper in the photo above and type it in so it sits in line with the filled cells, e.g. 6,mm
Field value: 24.42,mm
